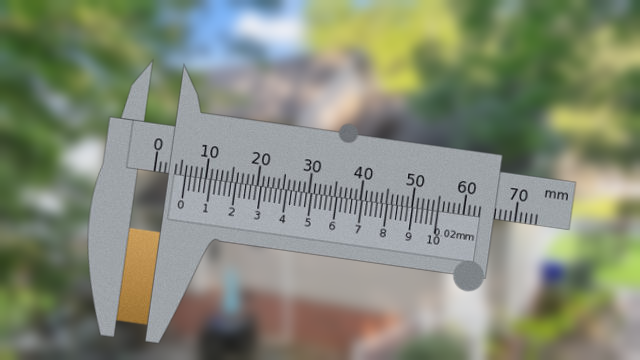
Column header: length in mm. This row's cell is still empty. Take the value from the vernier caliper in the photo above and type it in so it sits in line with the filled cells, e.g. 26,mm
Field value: 6.0,mm
